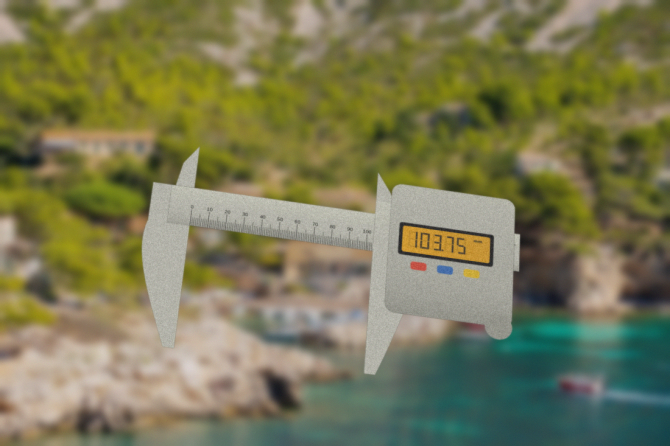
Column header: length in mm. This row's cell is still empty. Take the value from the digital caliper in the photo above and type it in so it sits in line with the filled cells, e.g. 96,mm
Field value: 103.75,mm
